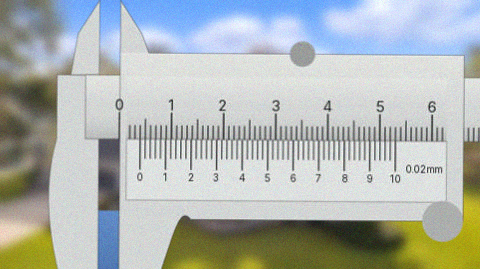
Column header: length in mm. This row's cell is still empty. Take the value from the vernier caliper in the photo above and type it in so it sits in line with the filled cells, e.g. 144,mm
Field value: 4.0,mm
